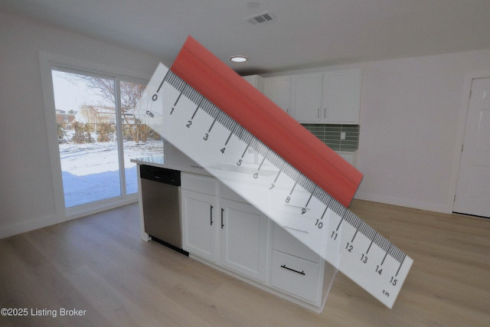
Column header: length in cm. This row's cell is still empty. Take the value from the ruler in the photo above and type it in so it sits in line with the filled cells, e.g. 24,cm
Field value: 11,cm
